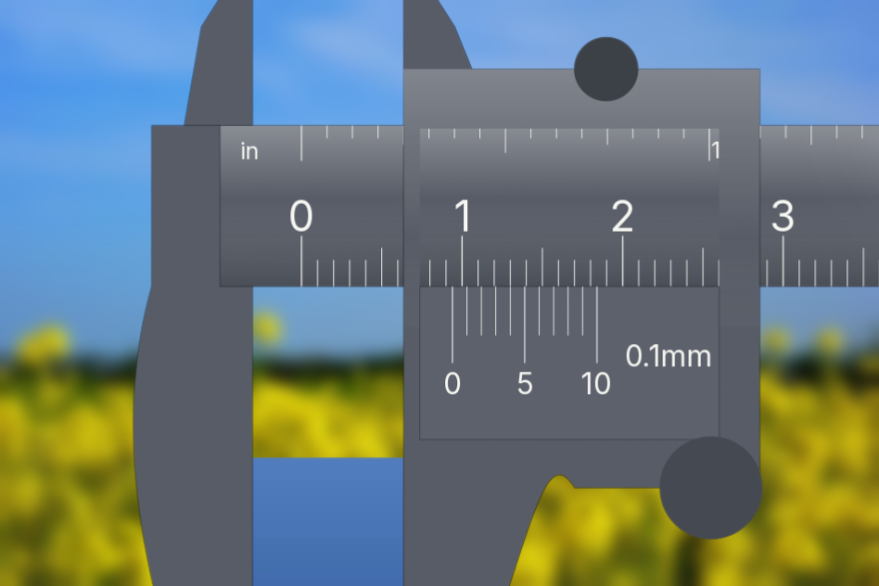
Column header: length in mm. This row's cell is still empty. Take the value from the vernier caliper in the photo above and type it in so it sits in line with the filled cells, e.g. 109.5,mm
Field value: 9.4,mm
